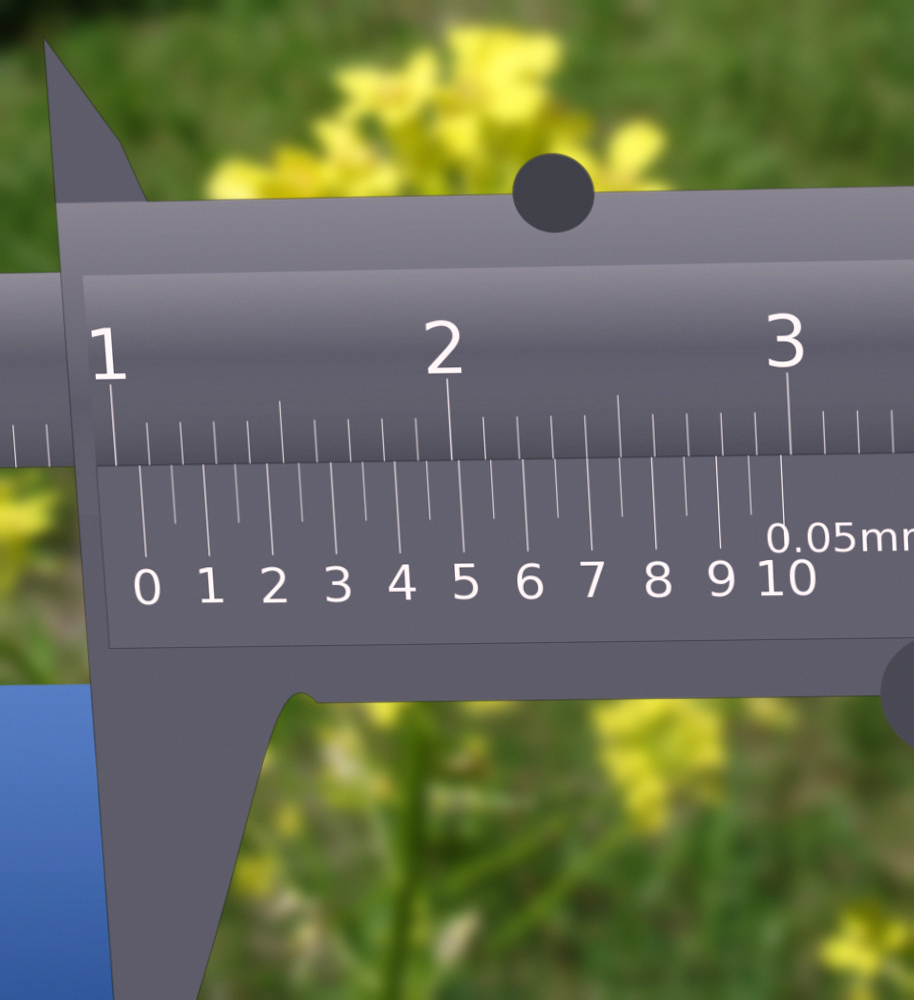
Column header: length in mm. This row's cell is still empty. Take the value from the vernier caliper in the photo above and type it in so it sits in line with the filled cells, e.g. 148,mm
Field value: 10.70,mm
